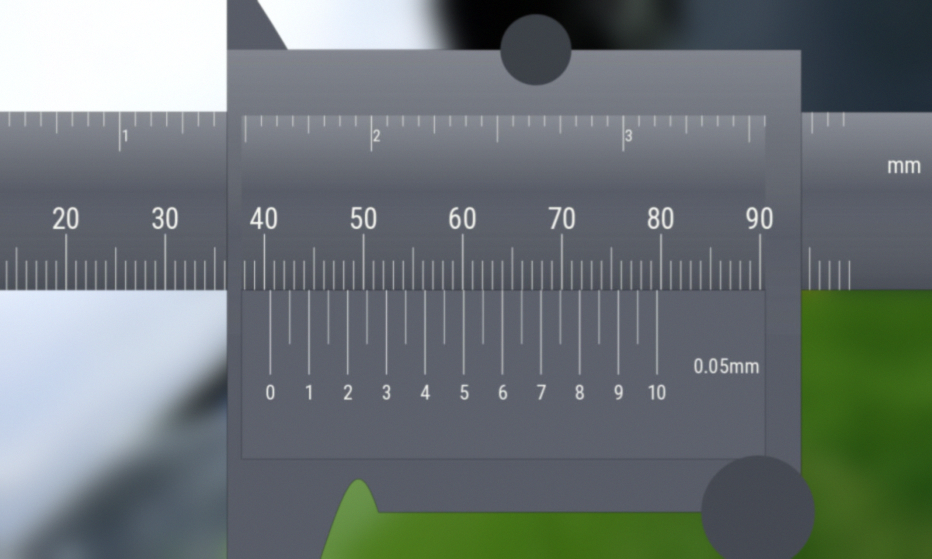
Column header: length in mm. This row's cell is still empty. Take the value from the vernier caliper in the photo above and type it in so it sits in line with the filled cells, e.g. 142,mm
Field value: 40.6,mm
